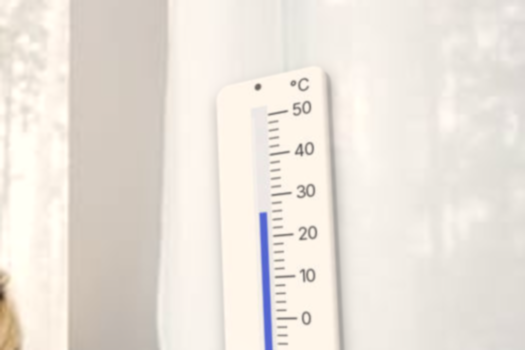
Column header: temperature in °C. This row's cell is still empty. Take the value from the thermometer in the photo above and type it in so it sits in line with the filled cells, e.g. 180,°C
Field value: 26,°C
